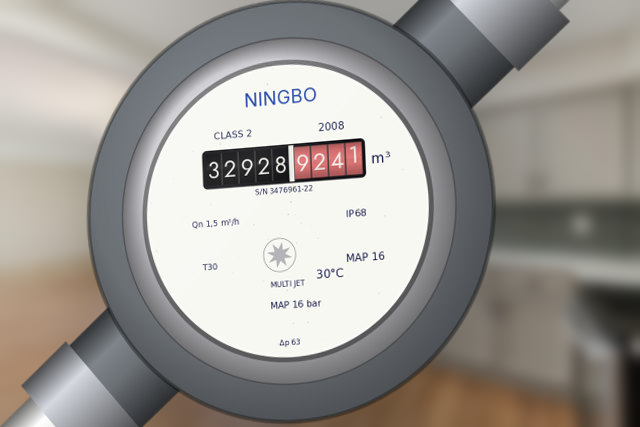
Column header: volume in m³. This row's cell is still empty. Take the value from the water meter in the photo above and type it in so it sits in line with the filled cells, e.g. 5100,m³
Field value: 32928.9241,m³
